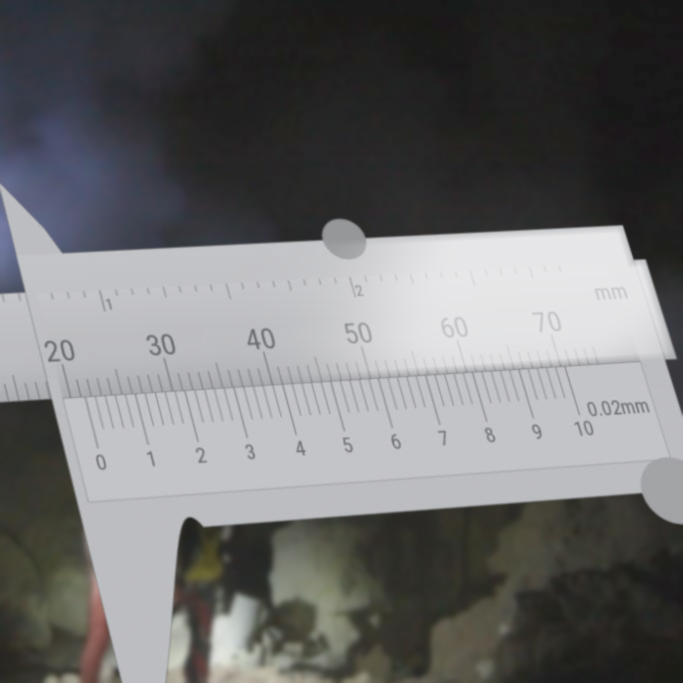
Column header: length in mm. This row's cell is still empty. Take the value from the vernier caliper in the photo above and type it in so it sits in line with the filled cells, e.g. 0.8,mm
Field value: 21.4,mm
